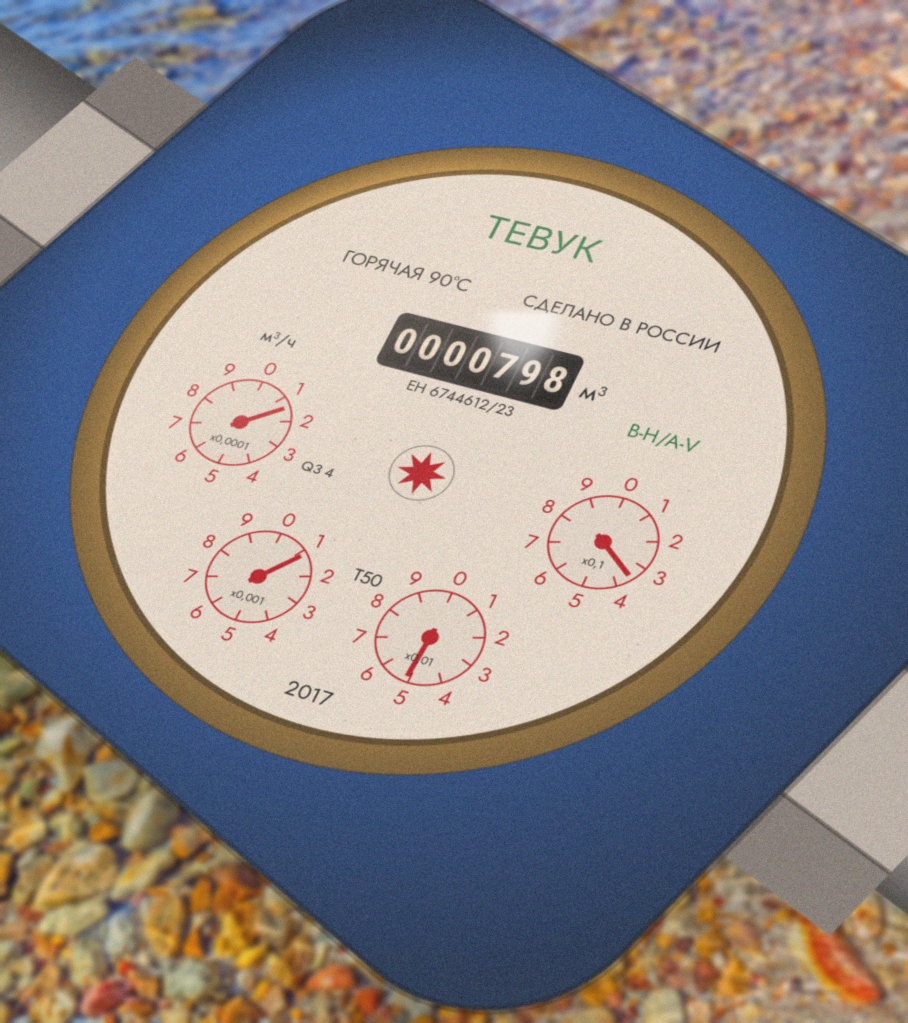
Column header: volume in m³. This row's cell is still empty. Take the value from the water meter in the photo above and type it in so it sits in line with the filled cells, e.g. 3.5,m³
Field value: 798.3511,m³
